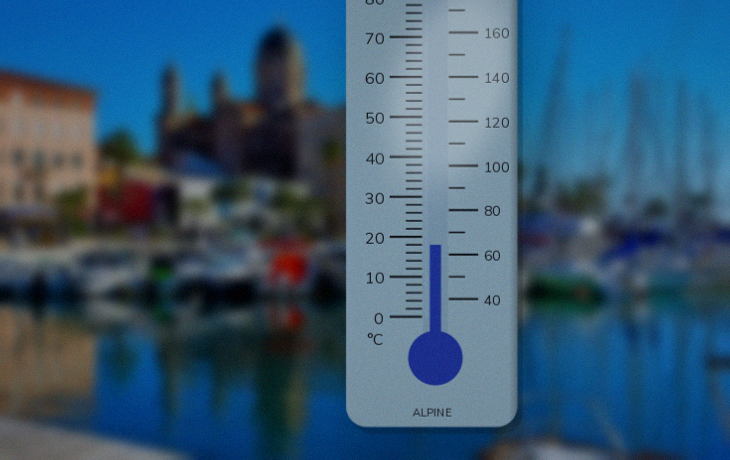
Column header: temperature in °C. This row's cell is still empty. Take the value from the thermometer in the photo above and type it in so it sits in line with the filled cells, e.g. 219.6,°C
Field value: 18,°C
